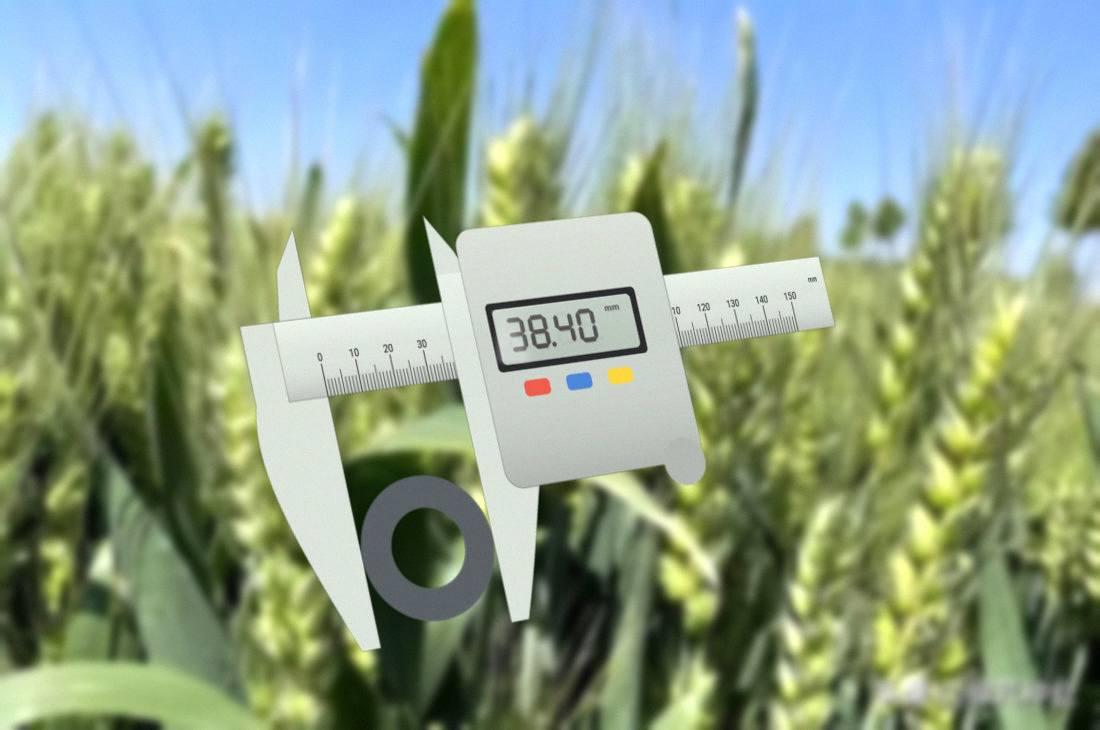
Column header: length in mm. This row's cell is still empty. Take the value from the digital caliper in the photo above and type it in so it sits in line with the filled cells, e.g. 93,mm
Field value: 38.40,mm
